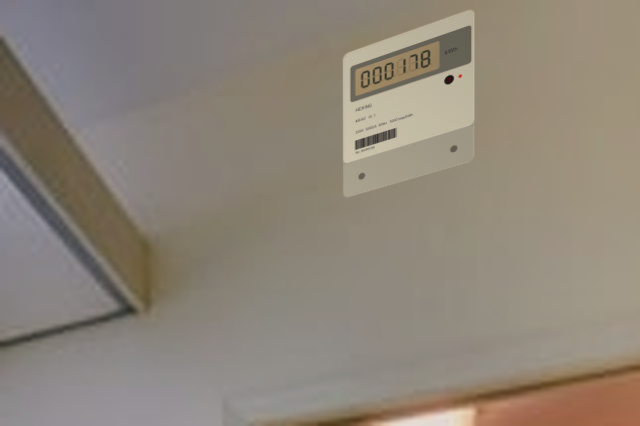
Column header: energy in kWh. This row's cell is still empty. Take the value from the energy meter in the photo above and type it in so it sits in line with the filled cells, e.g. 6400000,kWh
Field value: 178,kWh
